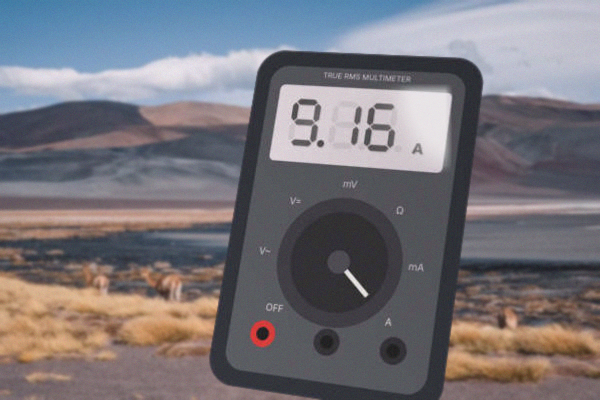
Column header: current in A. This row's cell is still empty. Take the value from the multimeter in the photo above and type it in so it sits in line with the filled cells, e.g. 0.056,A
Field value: 9.16,A
